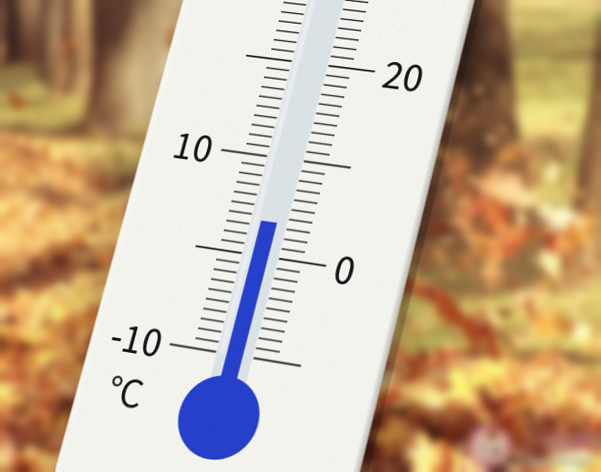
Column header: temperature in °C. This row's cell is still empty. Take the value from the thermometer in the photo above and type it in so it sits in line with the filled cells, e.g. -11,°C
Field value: 3.5,°C
